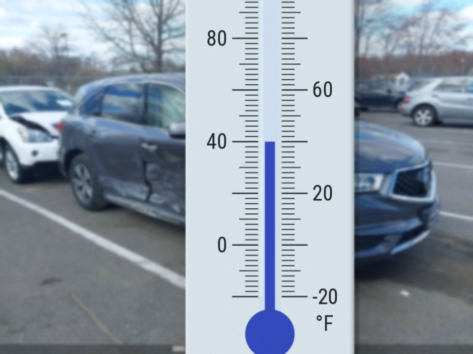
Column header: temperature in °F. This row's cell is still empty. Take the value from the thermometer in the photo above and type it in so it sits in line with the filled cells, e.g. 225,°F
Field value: 40,°F
